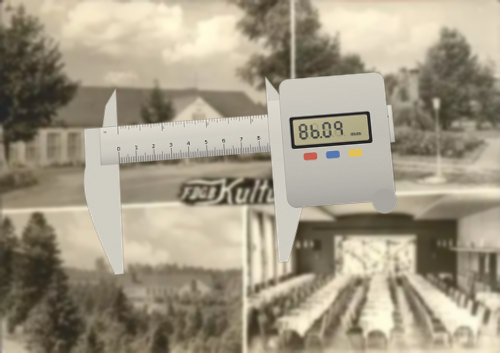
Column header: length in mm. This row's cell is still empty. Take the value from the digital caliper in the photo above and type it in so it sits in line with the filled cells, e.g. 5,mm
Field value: 86.09,mm
